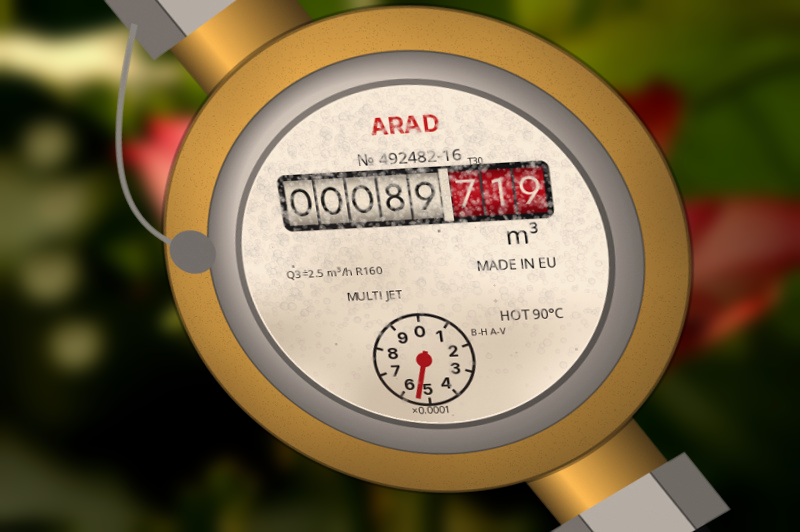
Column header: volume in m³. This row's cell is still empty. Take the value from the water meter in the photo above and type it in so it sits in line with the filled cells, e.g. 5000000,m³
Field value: 89.7195,m³
